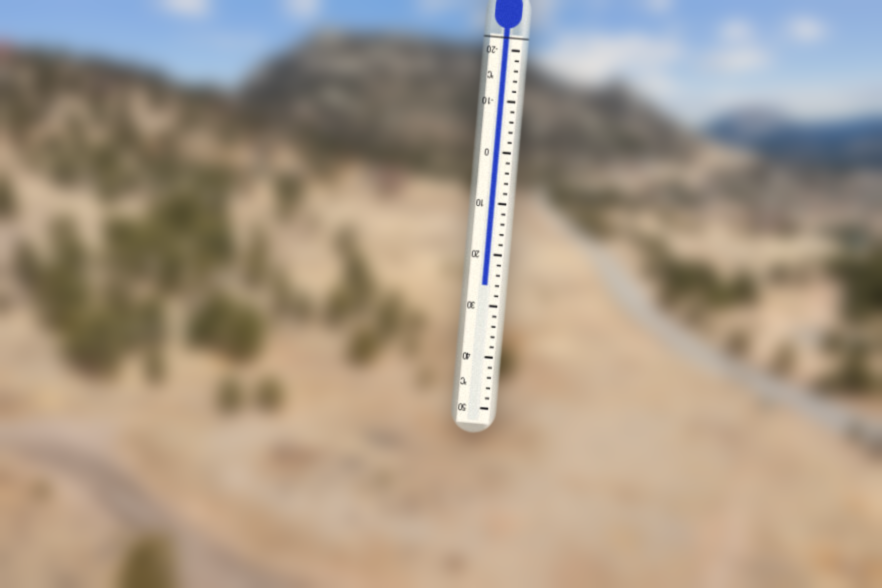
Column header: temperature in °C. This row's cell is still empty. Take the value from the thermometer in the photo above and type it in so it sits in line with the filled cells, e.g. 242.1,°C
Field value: 26,°C
